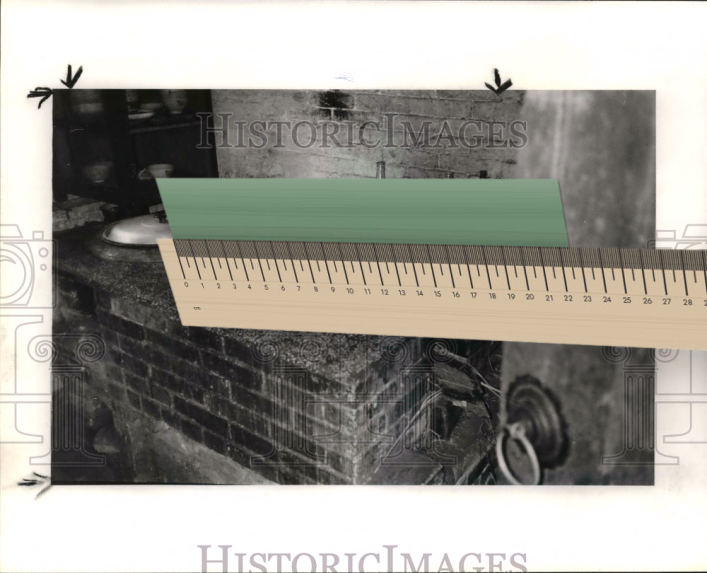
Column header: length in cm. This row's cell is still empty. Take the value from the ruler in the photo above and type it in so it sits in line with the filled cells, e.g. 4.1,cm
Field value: 22.5,cm
